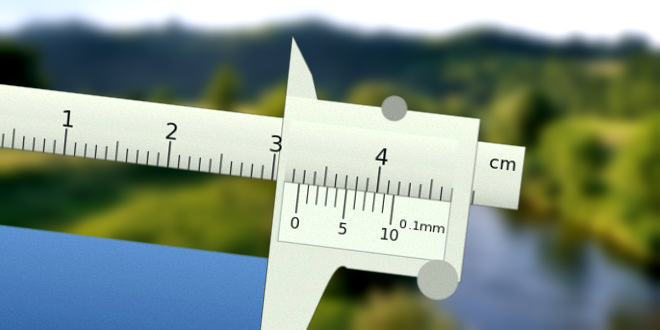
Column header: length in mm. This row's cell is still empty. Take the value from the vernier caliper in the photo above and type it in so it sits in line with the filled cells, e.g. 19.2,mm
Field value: 32.6,mm
